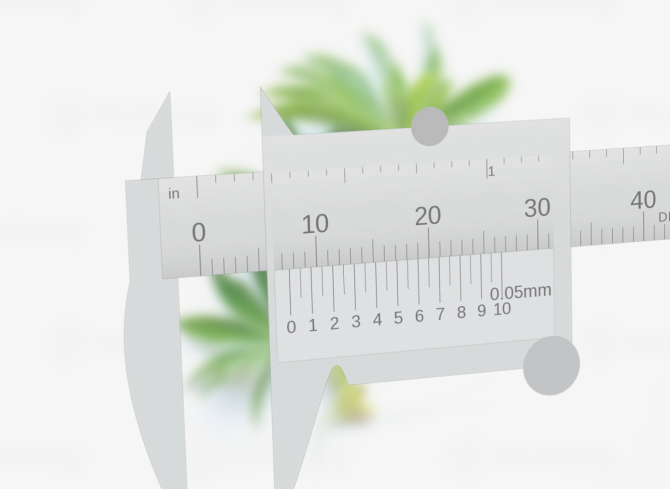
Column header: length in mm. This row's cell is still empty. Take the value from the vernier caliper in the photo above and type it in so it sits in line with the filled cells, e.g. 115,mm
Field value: 7.6,mm
